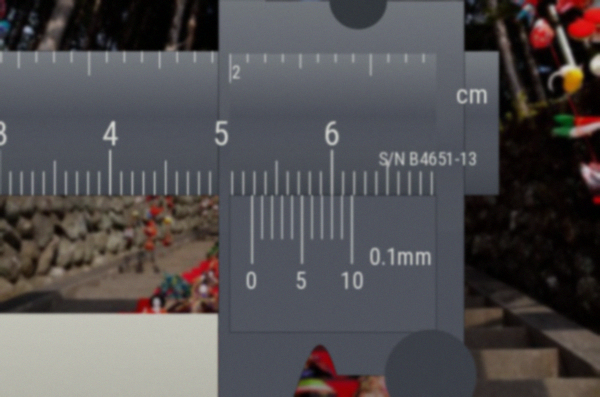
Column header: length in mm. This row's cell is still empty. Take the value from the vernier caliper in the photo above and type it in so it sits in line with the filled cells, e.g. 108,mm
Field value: 52.8,mm
